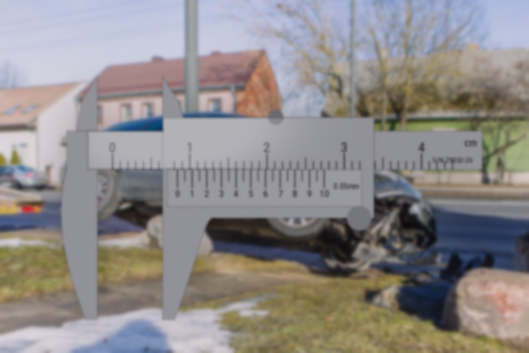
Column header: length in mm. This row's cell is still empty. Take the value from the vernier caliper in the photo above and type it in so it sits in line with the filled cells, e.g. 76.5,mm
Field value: 8.4,mm
